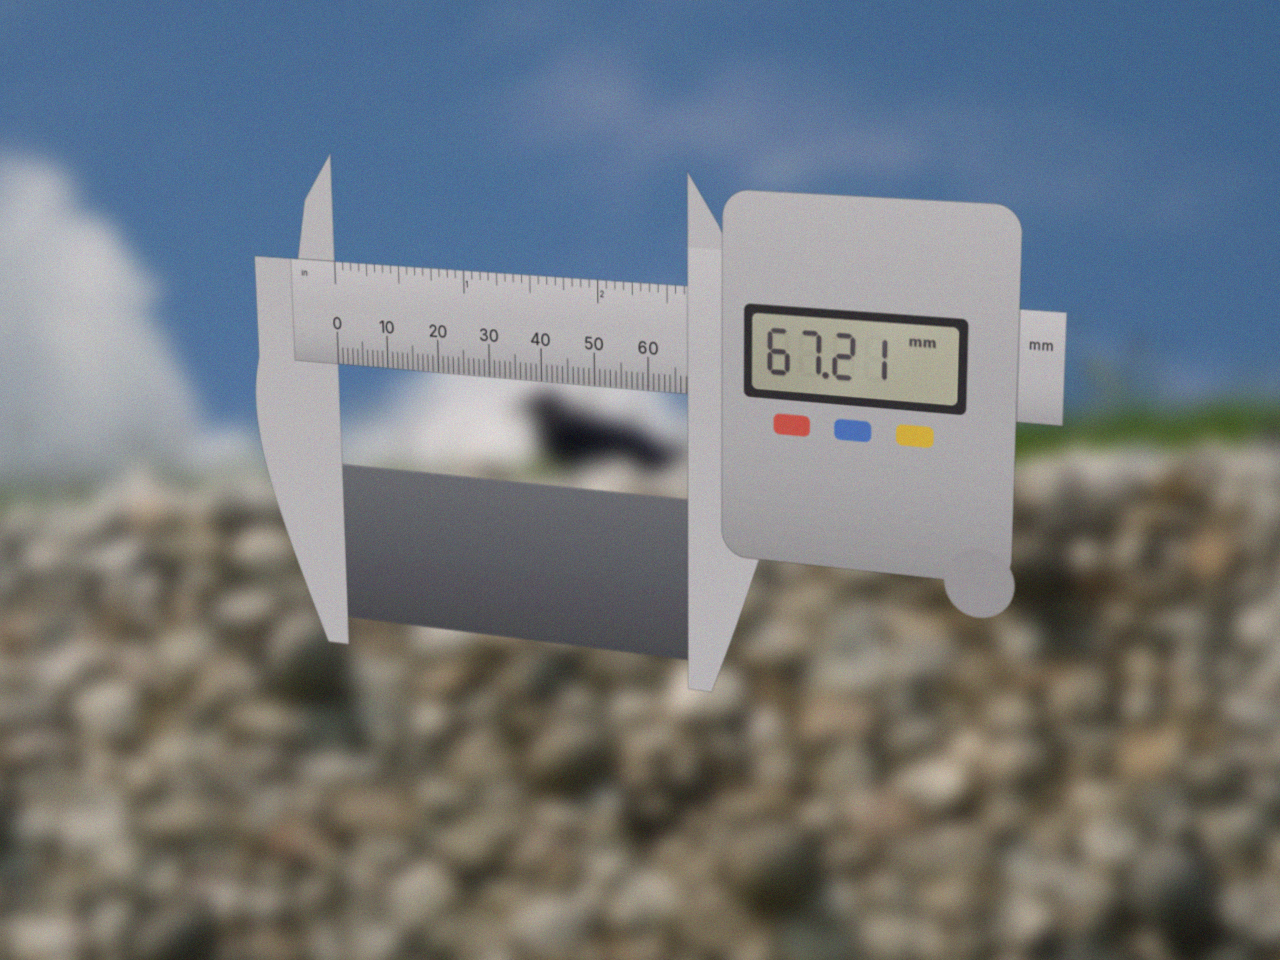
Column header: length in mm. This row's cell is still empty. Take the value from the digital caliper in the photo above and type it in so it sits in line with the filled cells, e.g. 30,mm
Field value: 67.21,mm
